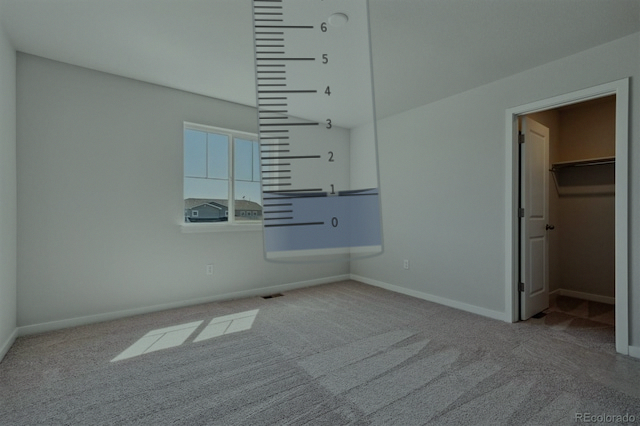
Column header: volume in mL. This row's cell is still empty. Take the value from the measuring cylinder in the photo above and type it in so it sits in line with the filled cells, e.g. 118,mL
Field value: 0.8,mL
